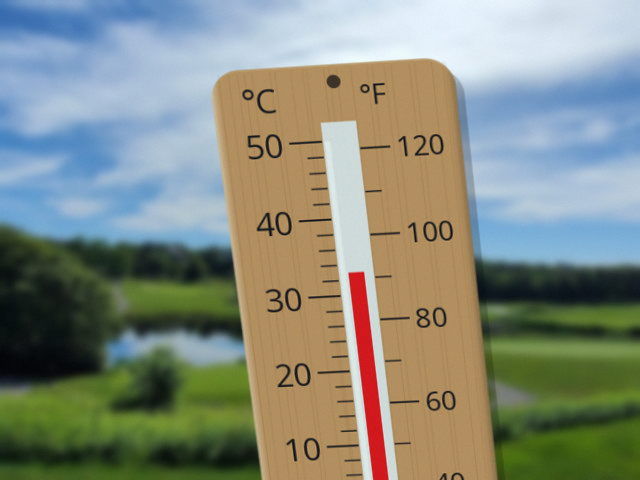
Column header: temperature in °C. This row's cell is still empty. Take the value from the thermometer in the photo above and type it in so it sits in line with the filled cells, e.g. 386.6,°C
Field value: 33,°C
